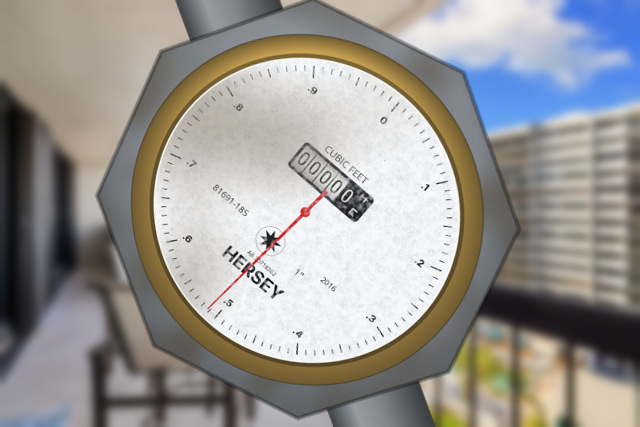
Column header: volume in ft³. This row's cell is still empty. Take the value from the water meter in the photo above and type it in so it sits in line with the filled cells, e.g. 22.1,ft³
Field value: 4.51,ft³
